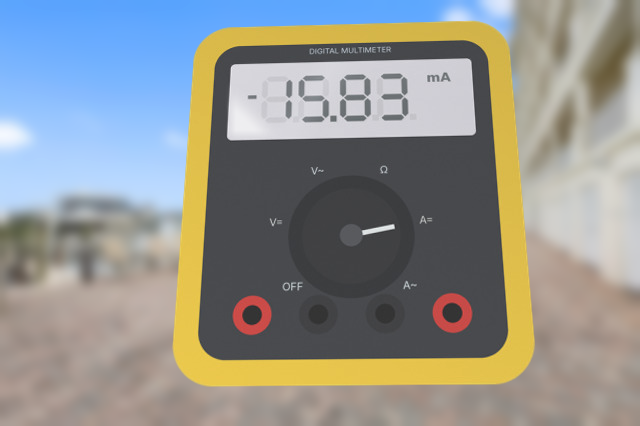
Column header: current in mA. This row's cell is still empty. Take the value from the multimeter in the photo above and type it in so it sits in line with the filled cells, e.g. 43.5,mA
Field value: -15.83,mA
